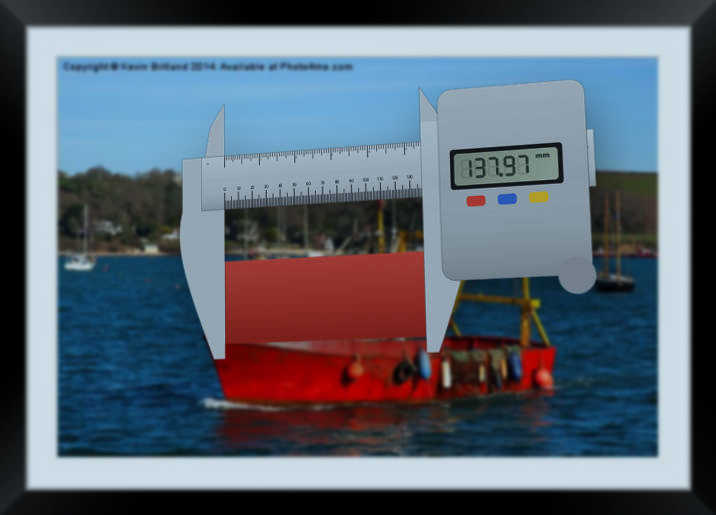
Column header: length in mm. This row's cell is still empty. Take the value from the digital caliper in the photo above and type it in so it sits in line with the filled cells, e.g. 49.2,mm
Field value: 137.97,mm
